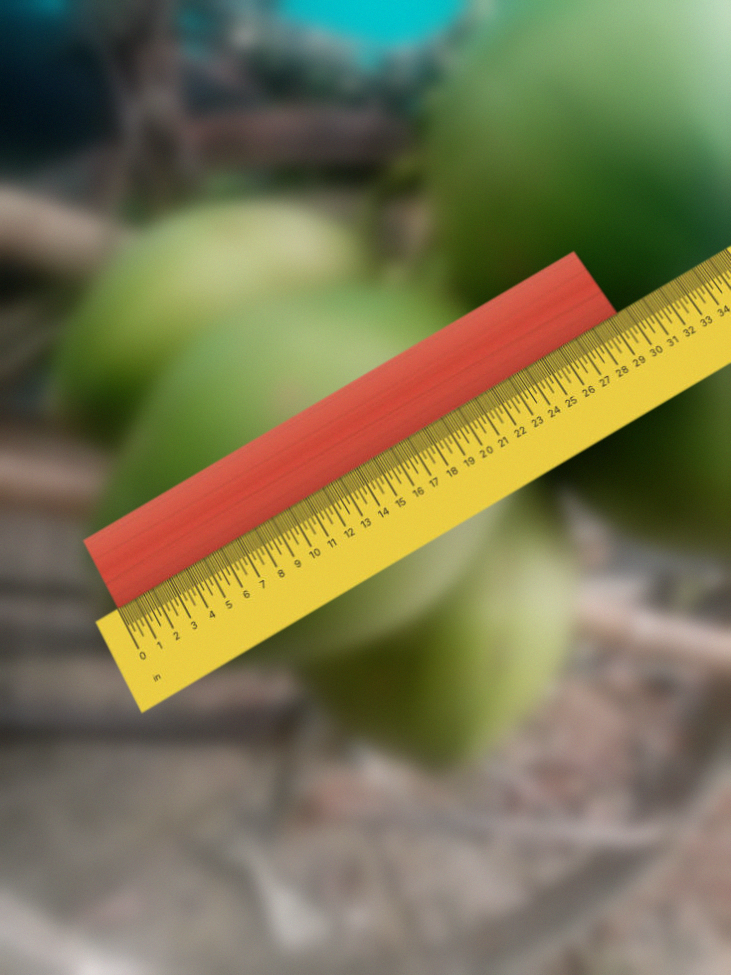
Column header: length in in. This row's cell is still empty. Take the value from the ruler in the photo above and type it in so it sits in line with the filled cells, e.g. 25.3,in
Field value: 29.5,in
